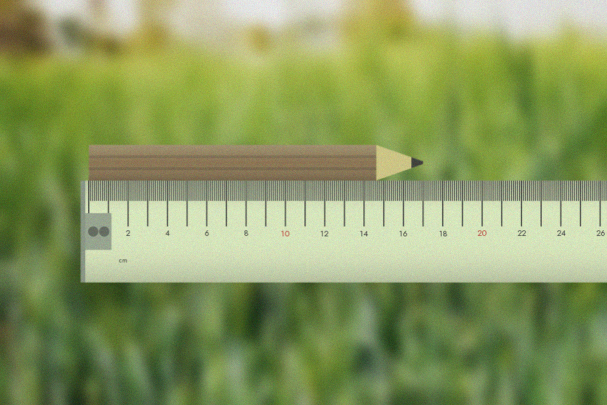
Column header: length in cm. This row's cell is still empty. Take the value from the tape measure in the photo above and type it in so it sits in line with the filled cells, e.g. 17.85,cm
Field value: 17,cm
